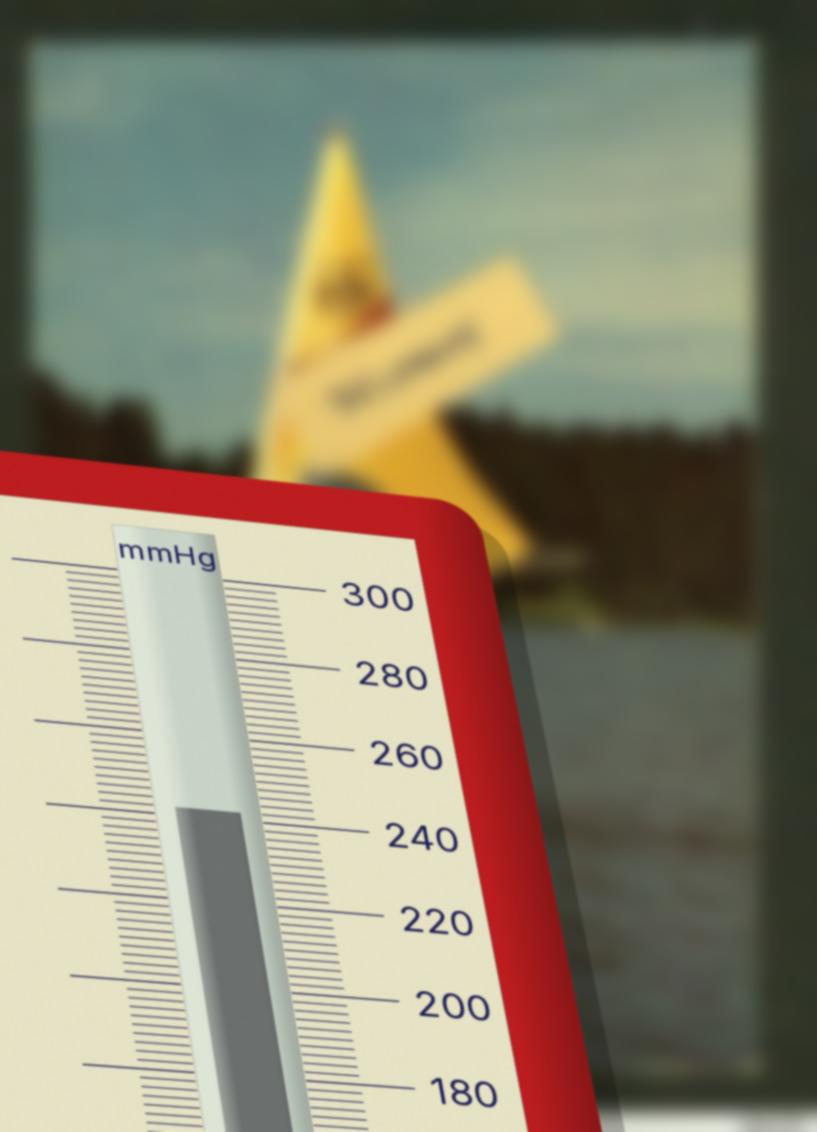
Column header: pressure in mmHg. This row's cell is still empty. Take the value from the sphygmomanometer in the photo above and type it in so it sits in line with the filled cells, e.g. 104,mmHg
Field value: 242,mmHg
